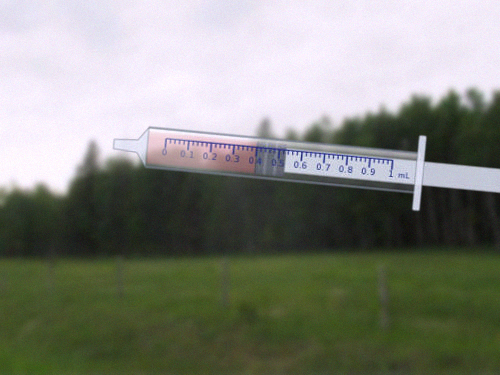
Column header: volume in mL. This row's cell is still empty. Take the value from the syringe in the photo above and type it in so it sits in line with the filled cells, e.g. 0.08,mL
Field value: 0.4,mL
